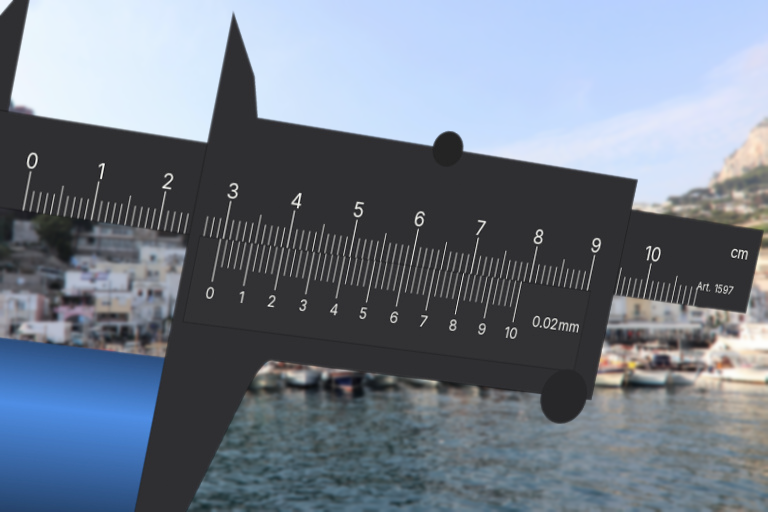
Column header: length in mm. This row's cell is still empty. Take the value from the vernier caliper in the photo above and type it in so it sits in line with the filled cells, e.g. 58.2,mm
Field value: 29.6,mm
